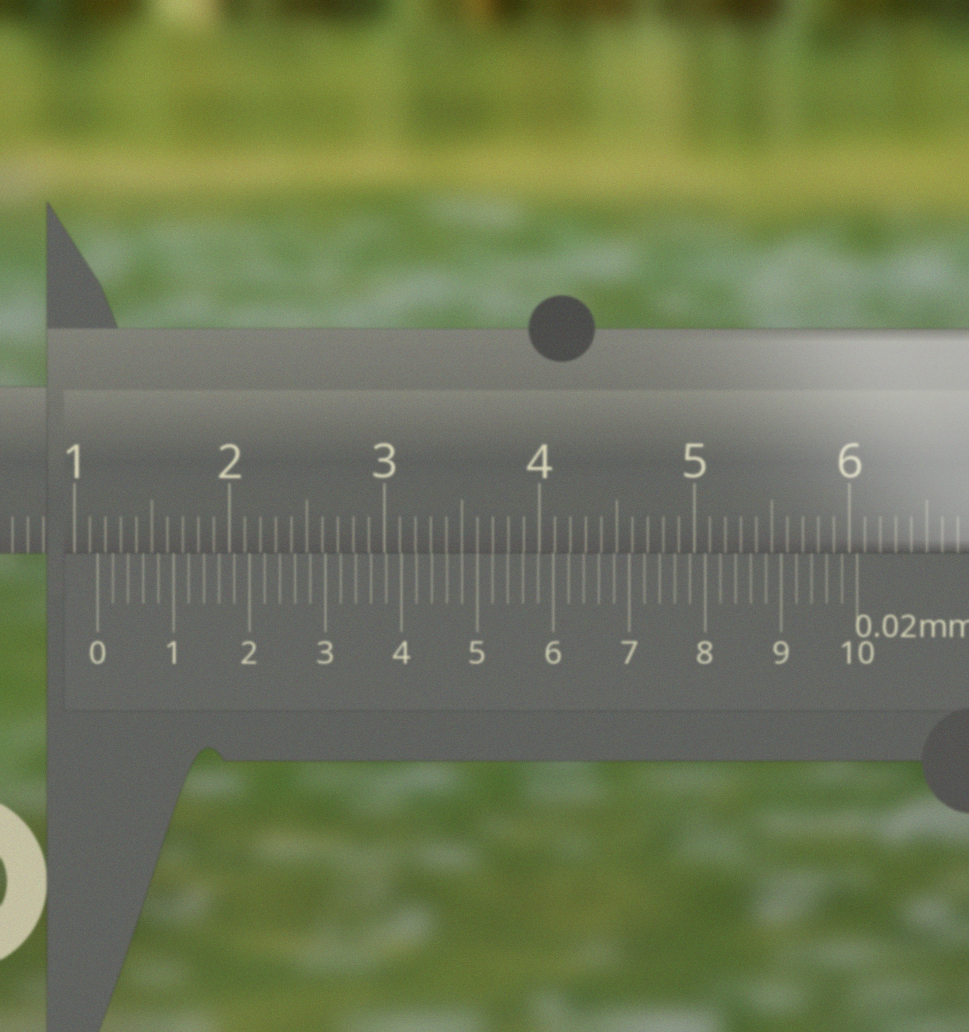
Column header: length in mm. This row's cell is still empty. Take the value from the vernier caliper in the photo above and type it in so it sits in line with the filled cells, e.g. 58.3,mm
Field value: 11.5,mm
